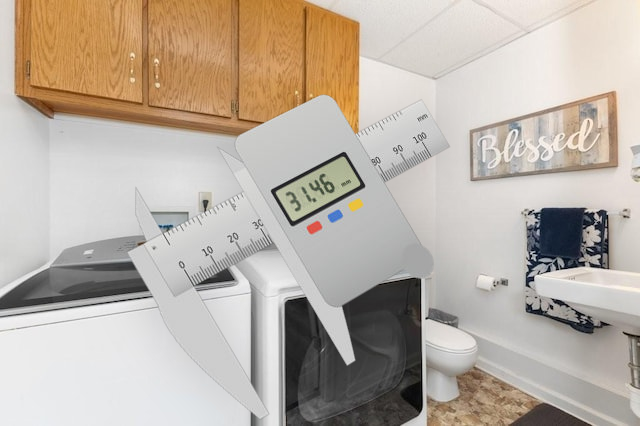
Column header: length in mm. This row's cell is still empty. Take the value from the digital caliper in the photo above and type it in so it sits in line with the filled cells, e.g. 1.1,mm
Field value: 31.46,mm
